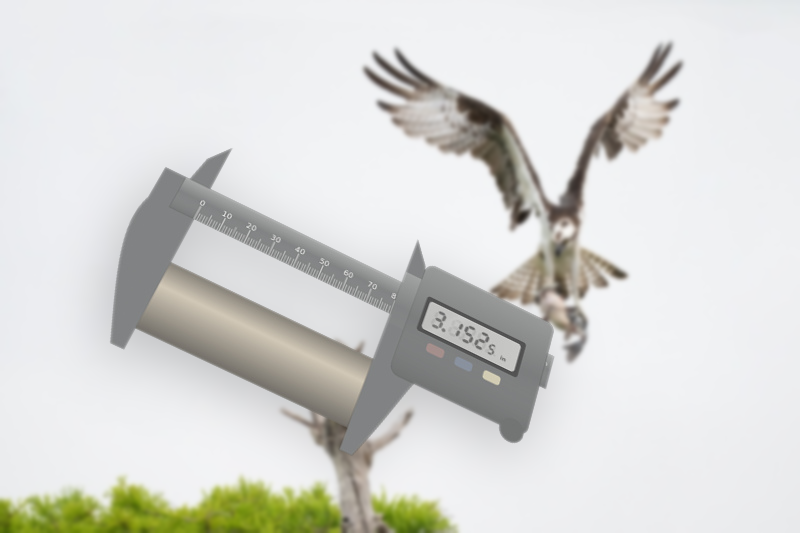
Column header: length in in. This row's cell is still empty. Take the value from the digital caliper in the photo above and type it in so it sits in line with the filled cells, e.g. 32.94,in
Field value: 3.1525,in
